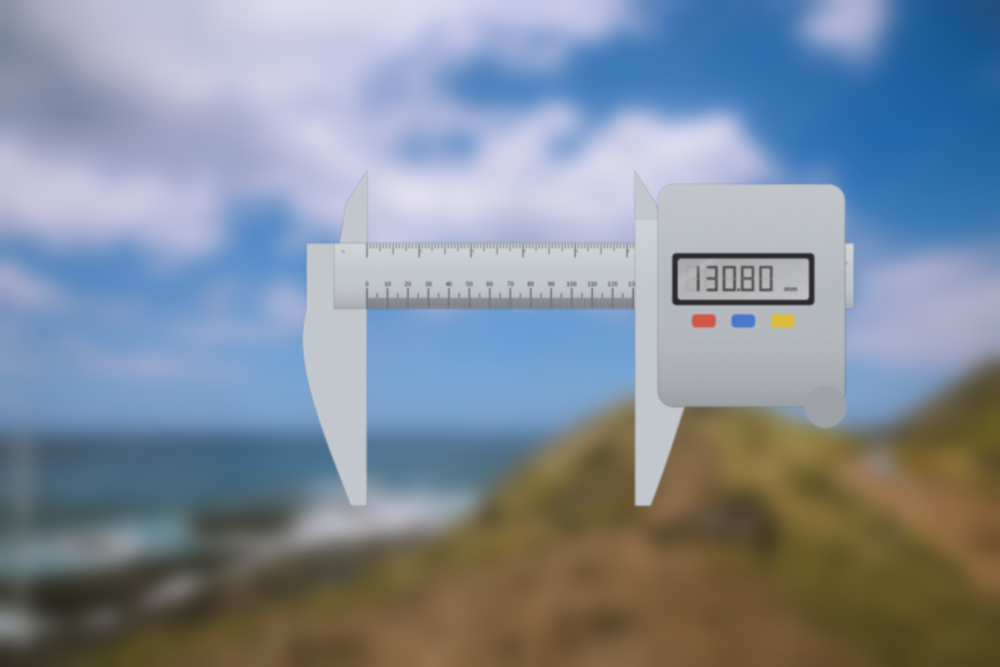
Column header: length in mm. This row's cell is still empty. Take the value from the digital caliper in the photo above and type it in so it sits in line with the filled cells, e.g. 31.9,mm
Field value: 130.80,mm
